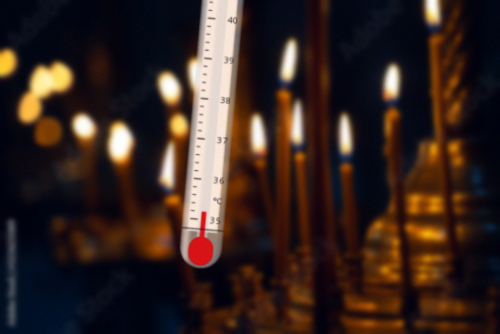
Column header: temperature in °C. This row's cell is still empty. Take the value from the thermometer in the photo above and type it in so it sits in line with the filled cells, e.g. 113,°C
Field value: 35.2,°C
